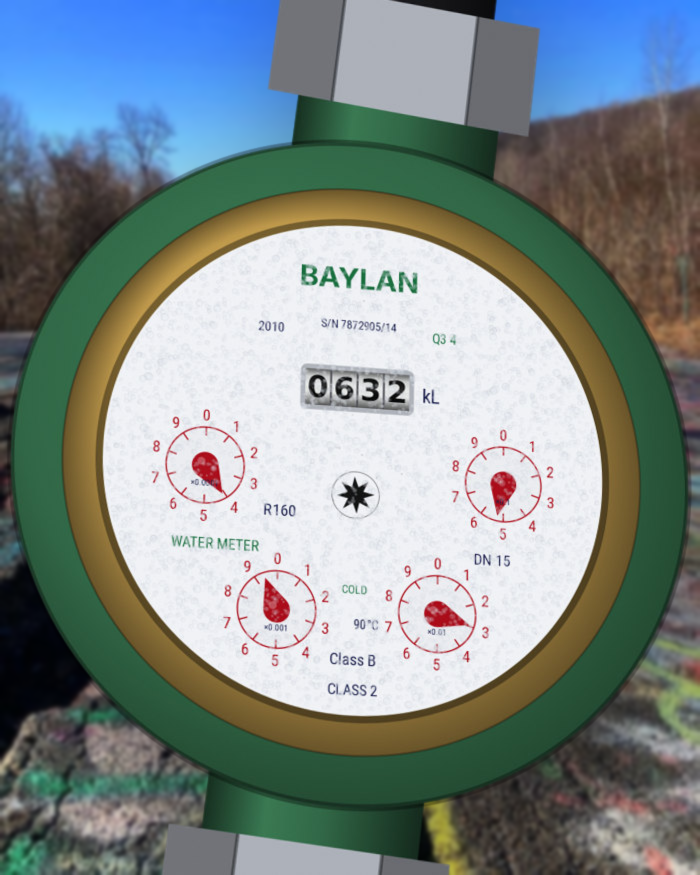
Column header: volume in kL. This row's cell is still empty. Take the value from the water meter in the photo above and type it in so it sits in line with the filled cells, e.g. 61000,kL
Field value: 632.5294,kL
